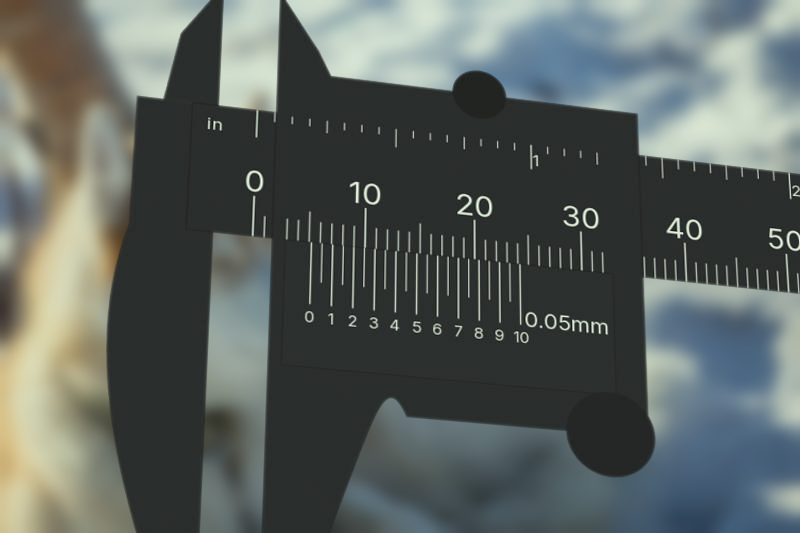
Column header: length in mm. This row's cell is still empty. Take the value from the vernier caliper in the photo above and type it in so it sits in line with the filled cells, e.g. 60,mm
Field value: 5.2,mm
